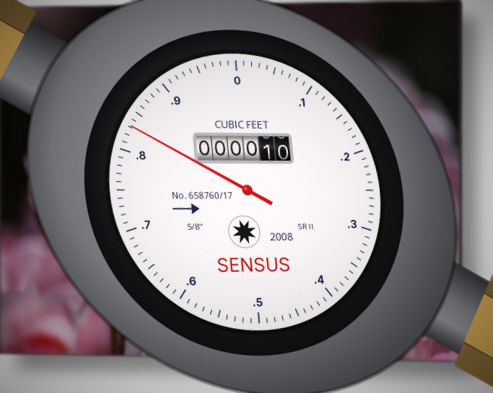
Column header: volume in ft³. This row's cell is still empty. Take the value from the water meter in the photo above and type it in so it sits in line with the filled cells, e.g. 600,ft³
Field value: 9.83,ft³
